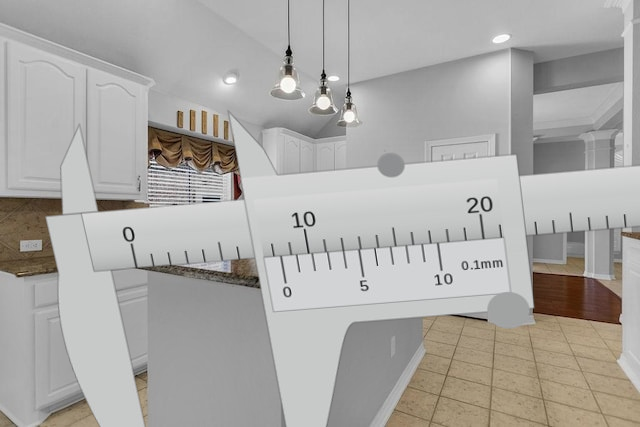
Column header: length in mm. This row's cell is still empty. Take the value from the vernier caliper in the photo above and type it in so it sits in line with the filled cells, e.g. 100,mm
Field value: 8.4,mm
